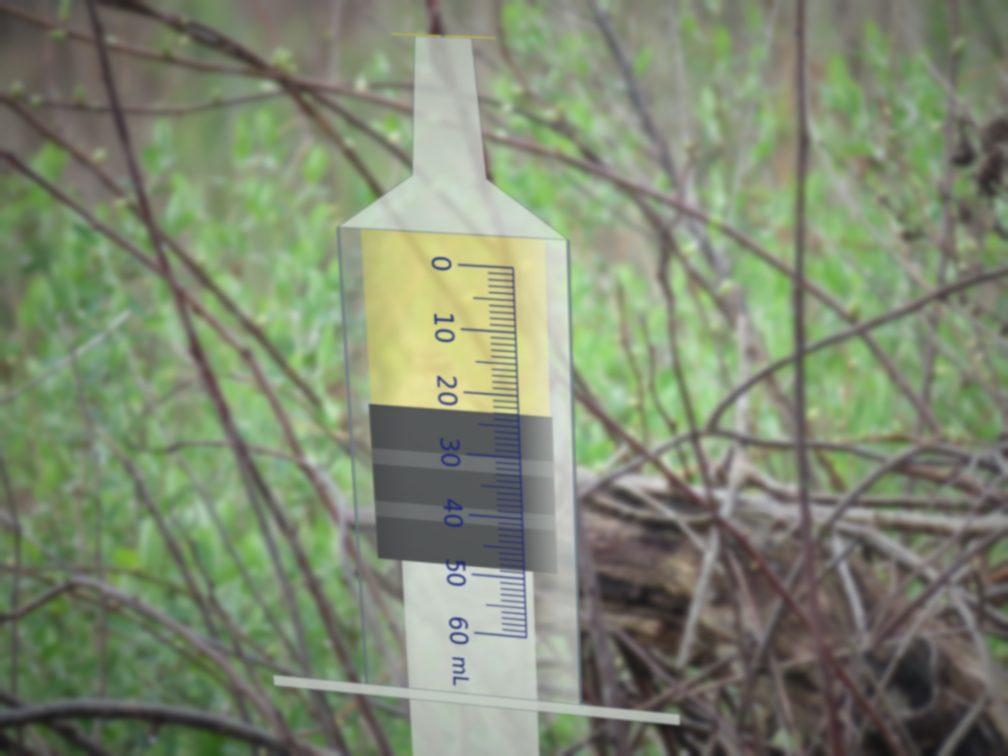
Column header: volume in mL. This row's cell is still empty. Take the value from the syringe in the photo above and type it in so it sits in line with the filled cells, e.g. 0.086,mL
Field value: 23,mL
